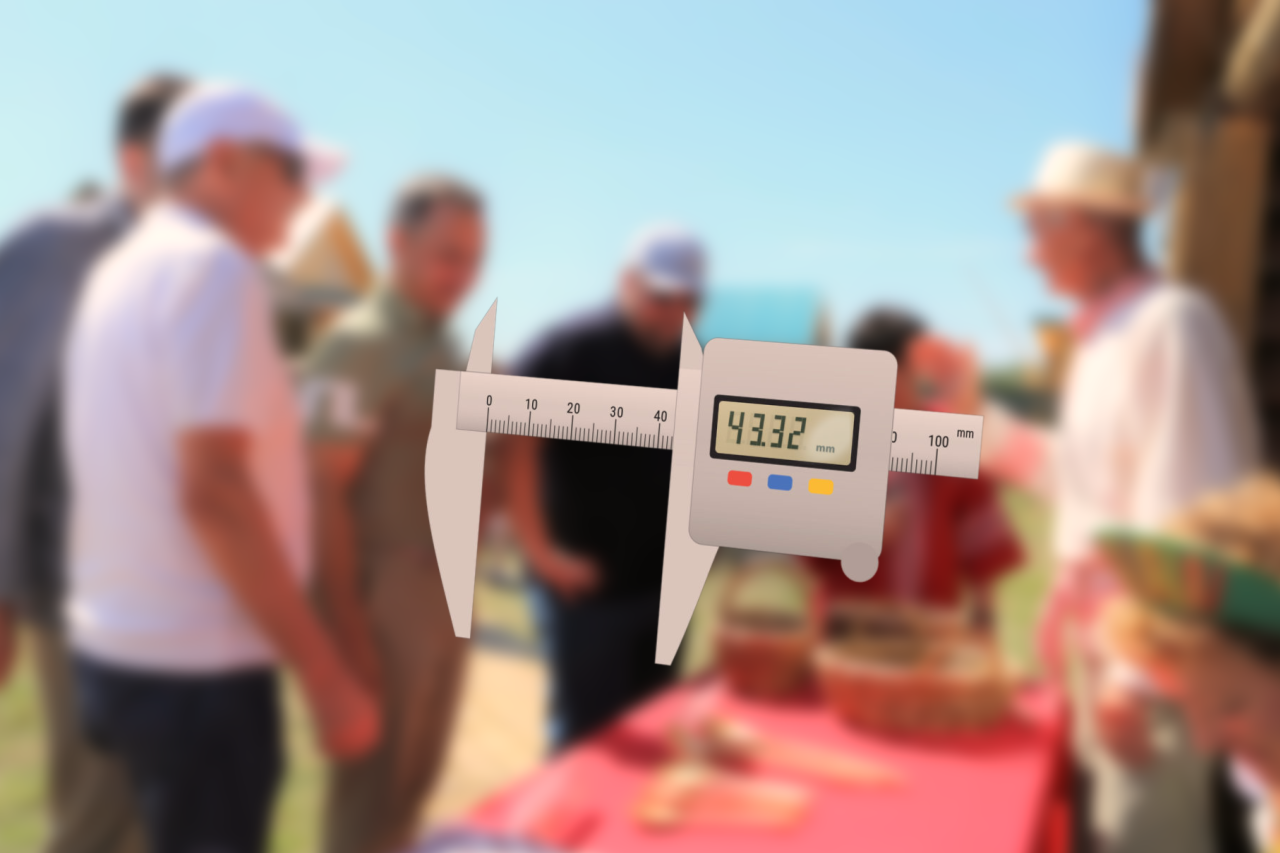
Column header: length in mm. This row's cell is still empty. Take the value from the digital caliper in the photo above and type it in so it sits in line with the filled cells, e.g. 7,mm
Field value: 43.32,mm
